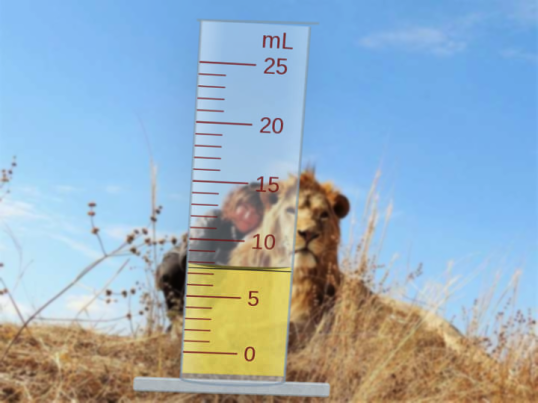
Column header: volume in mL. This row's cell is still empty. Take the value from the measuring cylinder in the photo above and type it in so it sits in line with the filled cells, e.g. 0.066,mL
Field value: 7.5,mL
